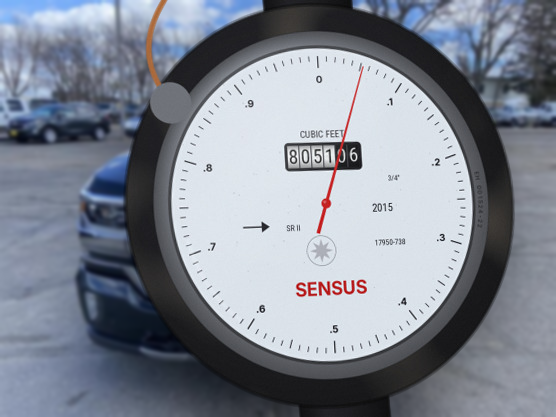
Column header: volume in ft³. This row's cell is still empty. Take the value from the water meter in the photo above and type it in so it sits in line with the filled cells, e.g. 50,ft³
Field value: 805106.05,ft³
